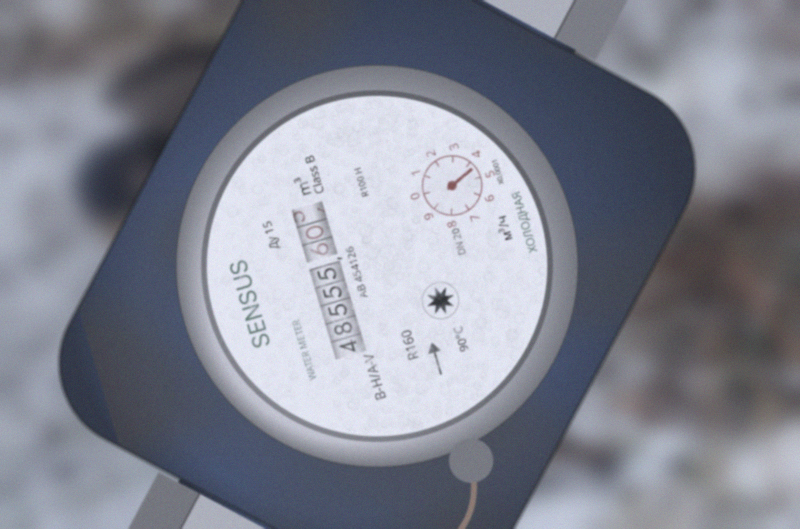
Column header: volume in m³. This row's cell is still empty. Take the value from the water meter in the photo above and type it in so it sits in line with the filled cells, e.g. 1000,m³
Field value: 48555.6054,m³
